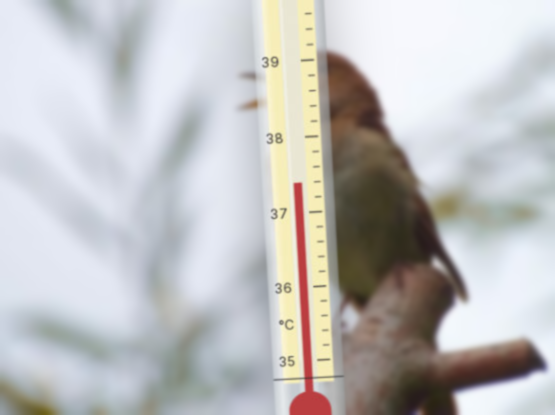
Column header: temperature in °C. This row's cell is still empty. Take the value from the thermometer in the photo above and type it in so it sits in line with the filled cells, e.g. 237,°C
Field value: 37.4,°C
